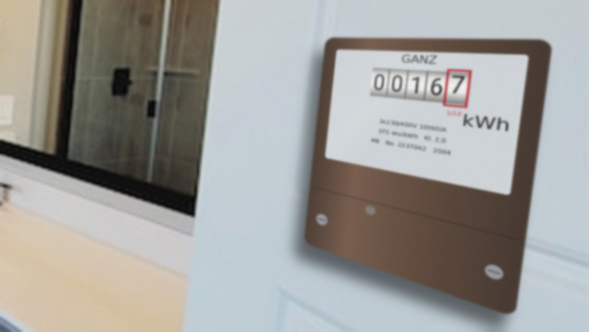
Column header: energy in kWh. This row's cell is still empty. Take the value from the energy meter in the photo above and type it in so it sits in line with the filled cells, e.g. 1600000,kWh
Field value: 16.7,kWh
